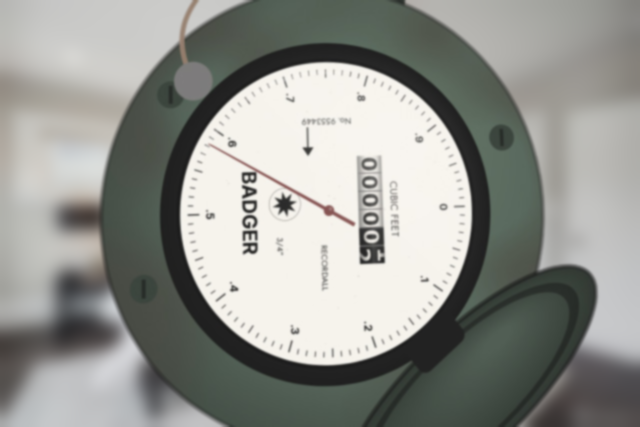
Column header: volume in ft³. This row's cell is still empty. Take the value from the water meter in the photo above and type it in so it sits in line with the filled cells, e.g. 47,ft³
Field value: 1.58,ft³
